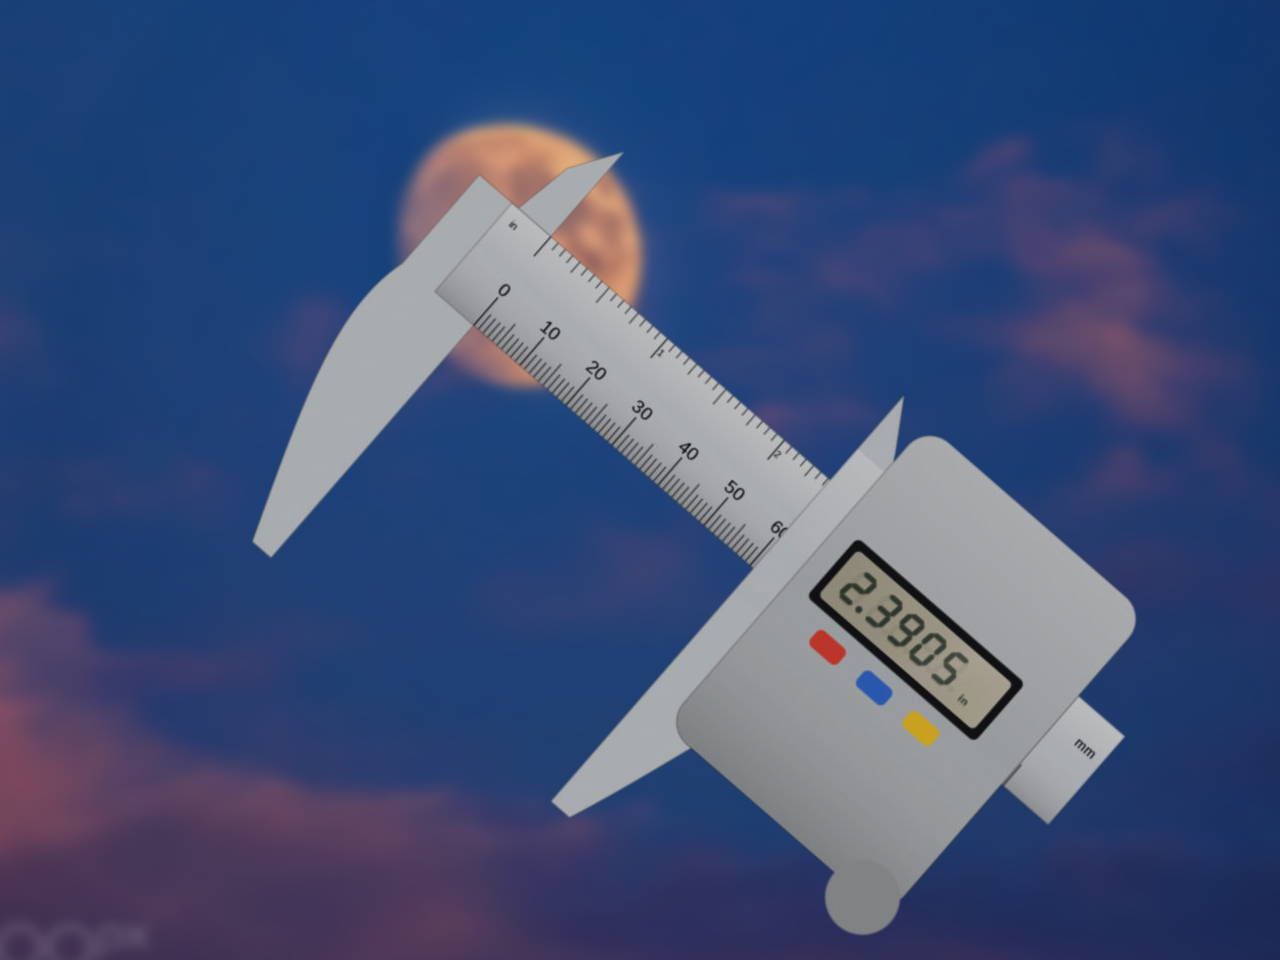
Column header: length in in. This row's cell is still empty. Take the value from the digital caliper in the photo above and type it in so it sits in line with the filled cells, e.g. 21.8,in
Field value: 2.3905,in
